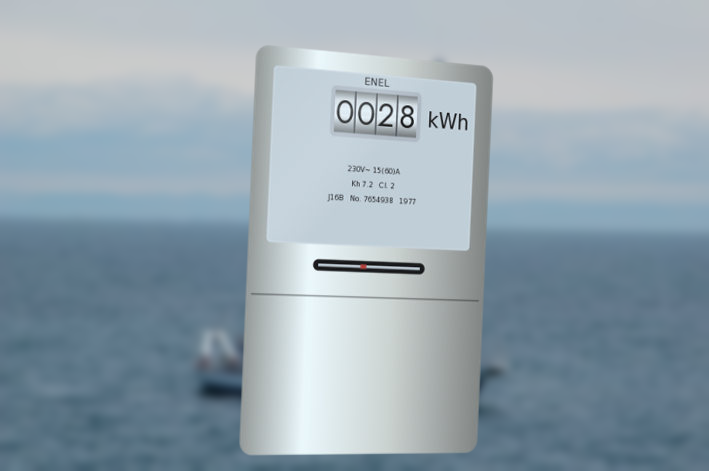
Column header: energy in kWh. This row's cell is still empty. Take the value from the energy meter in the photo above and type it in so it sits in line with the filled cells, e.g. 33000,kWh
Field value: 28,kWh
